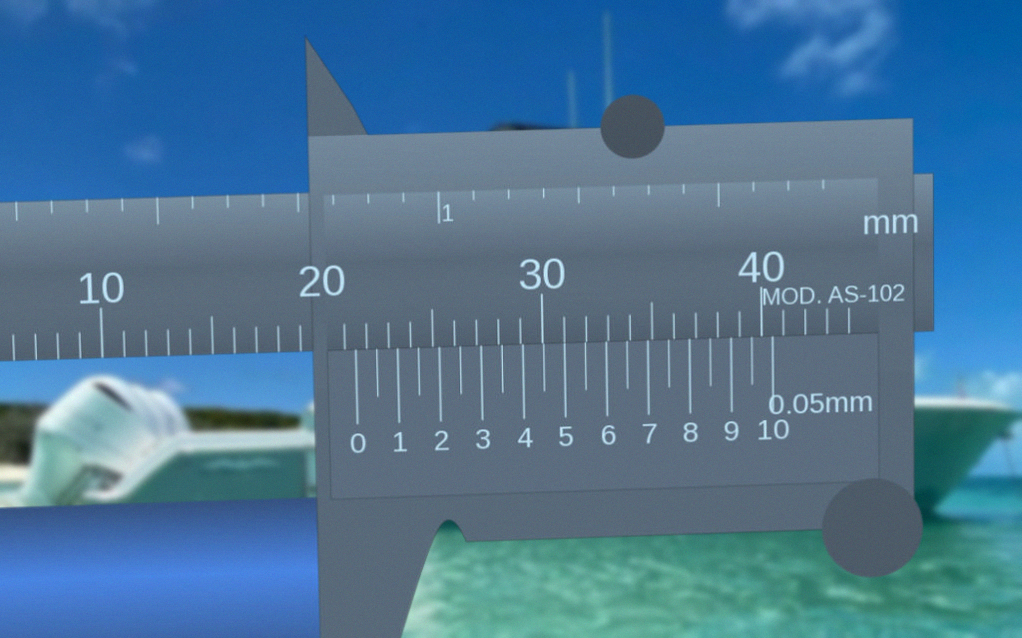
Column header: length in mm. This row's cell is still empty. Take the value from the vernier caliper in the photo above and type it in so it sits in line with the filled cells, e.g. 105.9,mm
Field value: 21.50,mm
